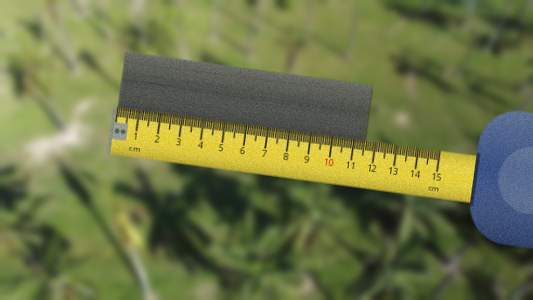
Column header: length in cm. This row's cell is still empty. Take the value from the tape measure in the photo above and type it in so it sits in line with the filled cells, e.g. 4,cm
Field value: 11.5,cm
